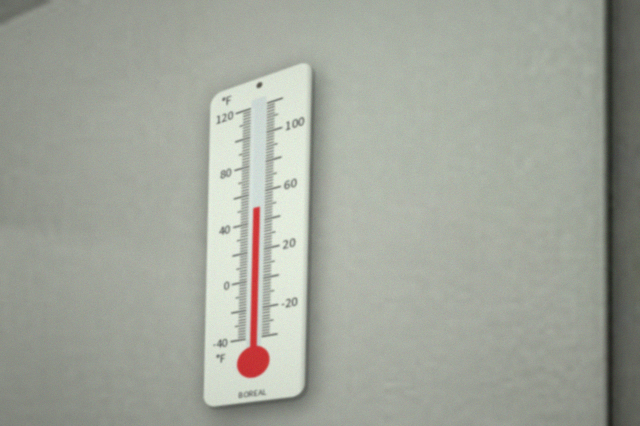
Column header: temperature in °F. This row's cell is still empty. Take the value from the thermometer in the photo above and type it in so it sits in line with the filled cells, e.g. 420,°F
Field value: 50,°F
